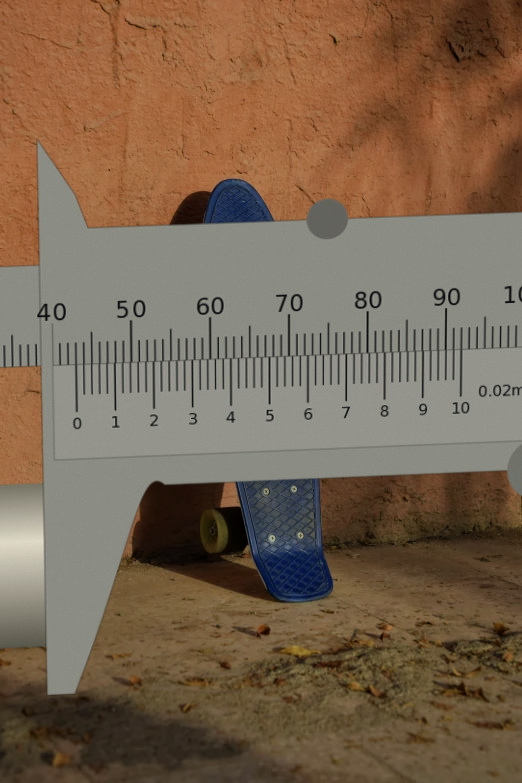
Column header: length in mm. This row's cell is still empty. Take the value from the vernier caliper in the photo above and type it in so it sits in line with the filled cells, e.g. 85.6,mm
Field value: 43.0,mm
